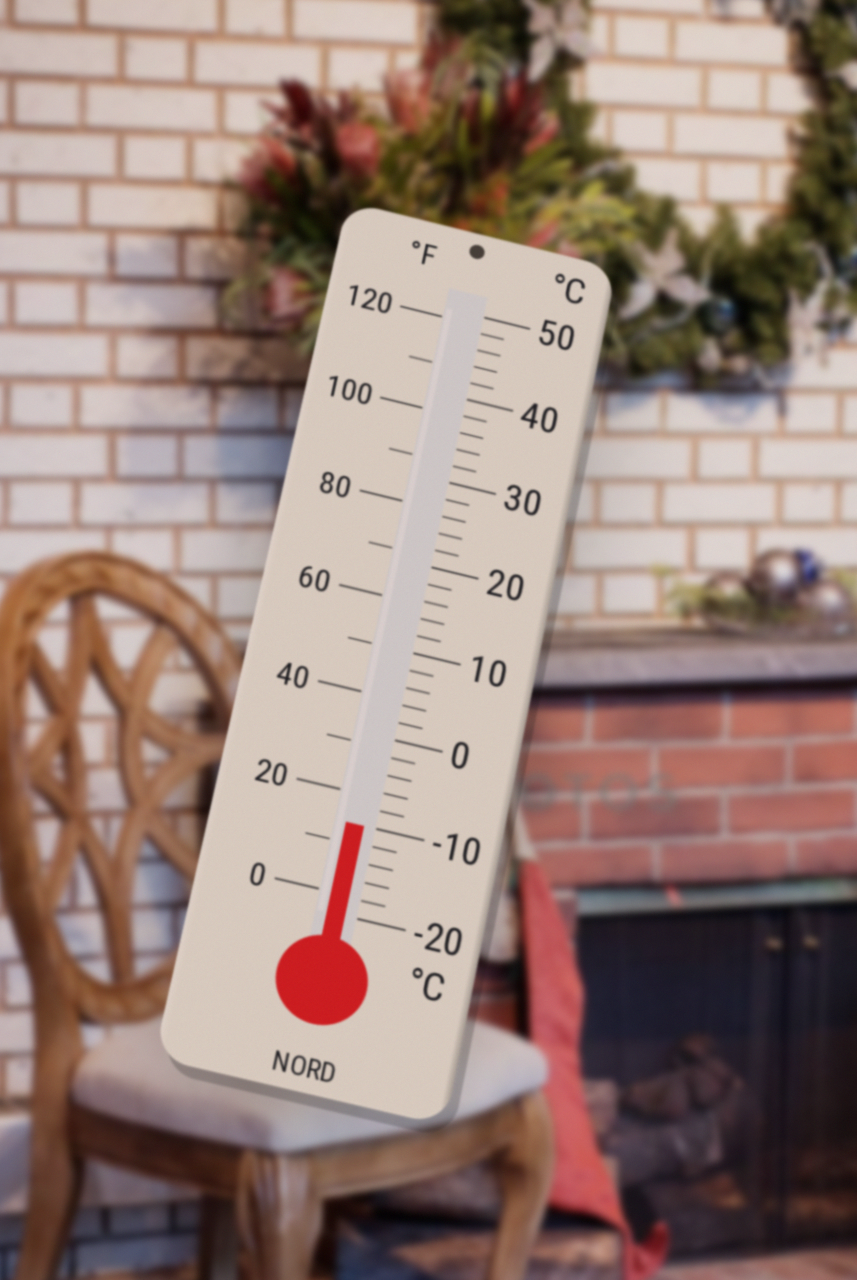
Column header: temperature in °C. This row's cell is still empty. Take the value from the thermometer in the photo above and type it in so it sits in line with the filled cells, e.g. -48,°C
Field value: -10,°C
